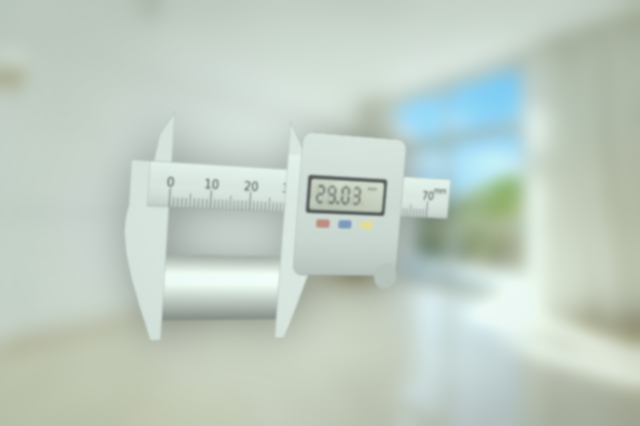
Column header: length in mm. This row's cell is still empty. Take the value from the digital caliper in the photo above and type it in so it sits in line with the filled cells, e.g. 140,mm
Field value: 29.03,mm
